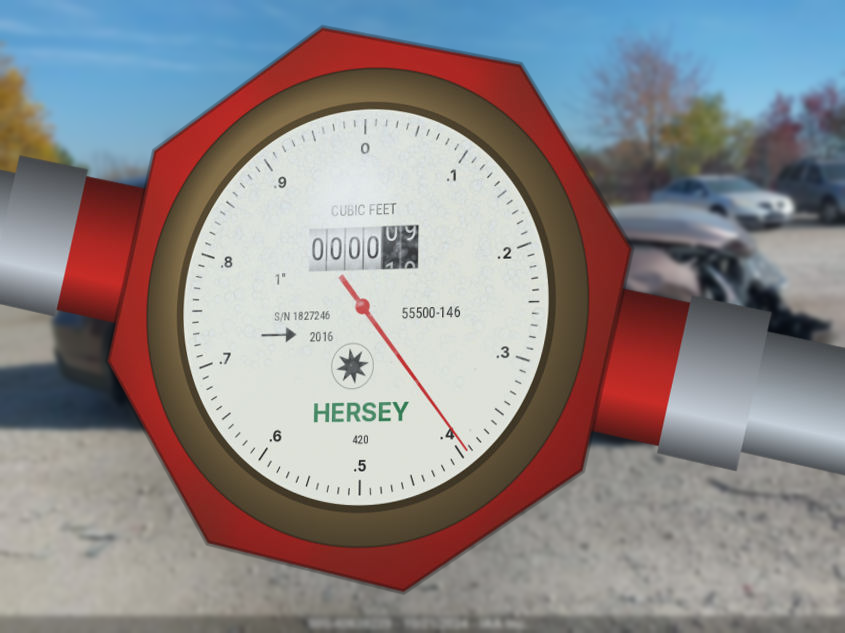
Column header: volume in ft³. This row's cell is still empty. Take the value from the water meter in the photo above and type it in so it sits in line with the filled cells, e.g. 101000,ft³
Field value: 9.39,ft³
